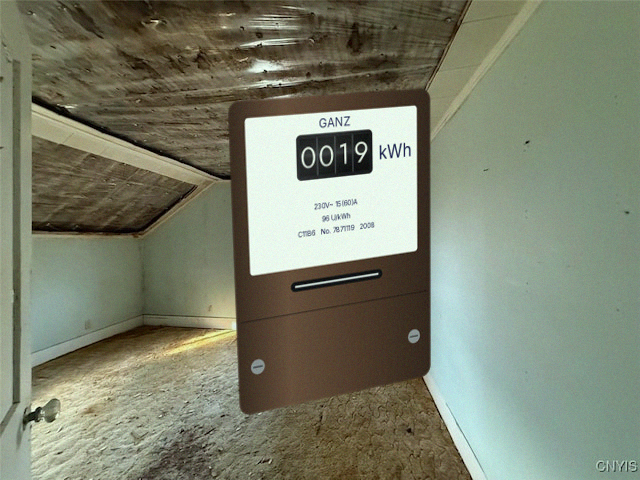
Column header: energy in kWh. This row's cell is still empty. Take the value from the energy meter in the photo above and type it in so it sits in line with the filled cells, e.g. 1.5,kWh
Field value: 19,kWh
